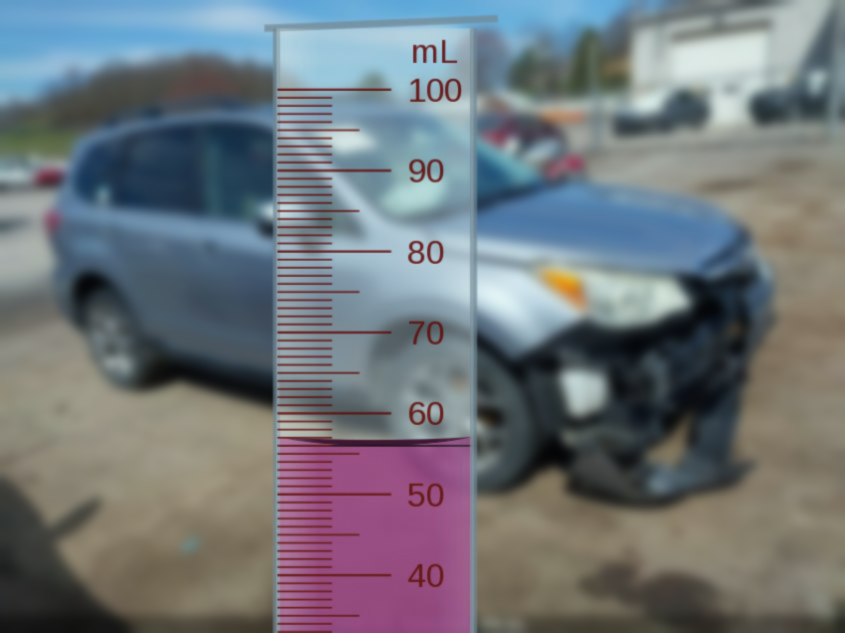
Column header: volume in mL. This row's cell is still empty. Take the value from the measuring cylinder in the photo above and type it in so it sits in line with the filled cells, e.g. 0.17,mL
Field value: 56,mL
